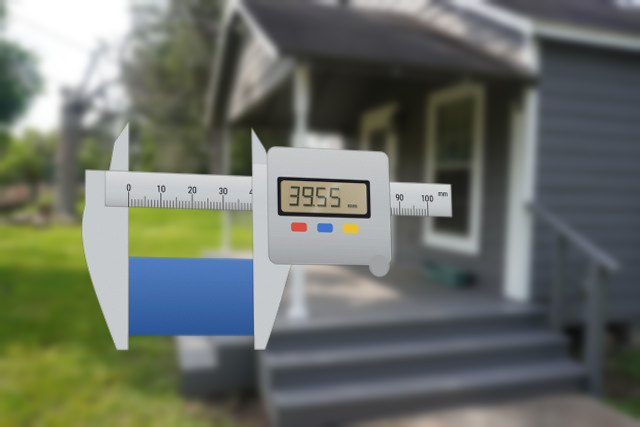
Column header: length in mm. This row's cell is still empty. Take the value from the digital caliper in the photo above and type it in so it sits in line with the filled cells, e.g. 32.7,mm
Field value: 39.55,mm
